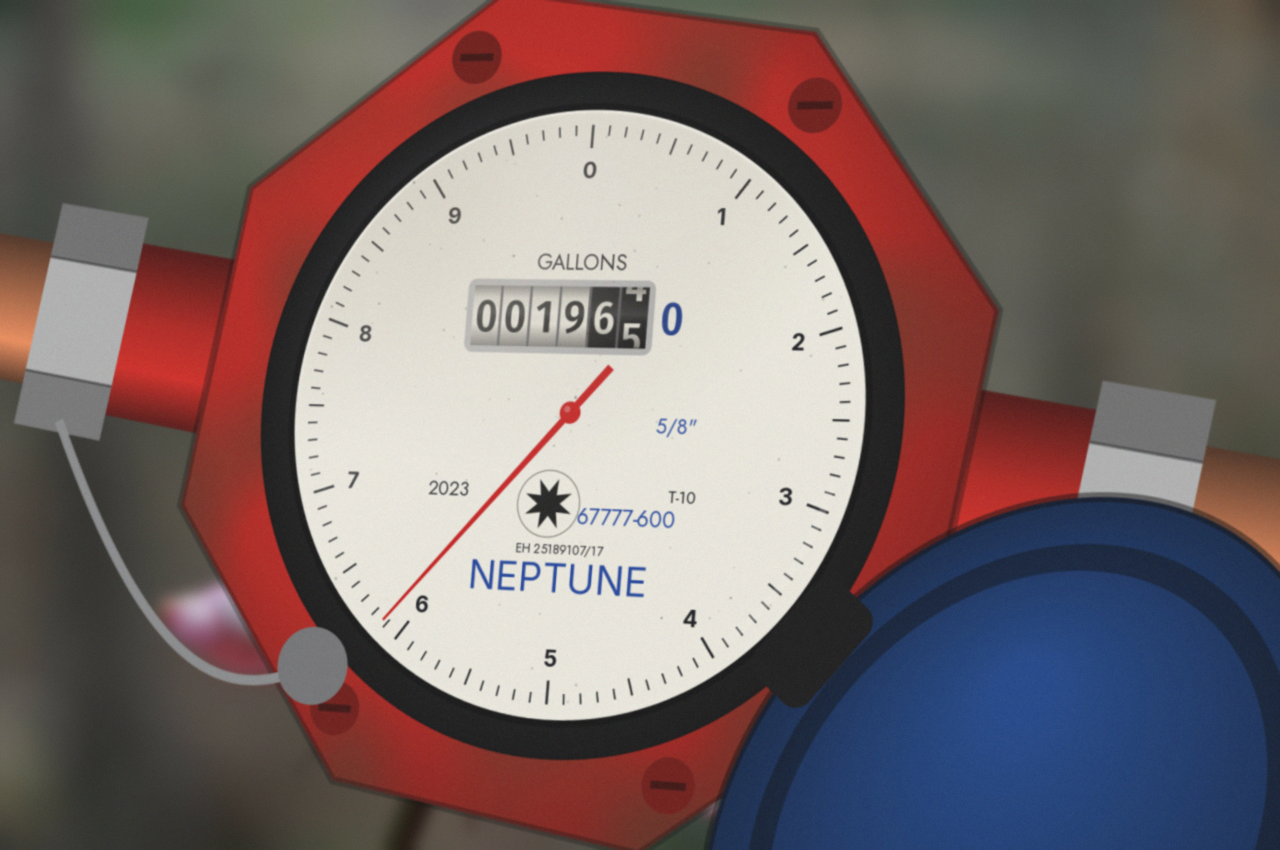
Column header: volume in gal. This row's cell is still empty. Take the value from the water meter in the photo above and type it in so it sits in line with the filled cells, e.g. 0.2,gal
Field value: 19646.1,gal
